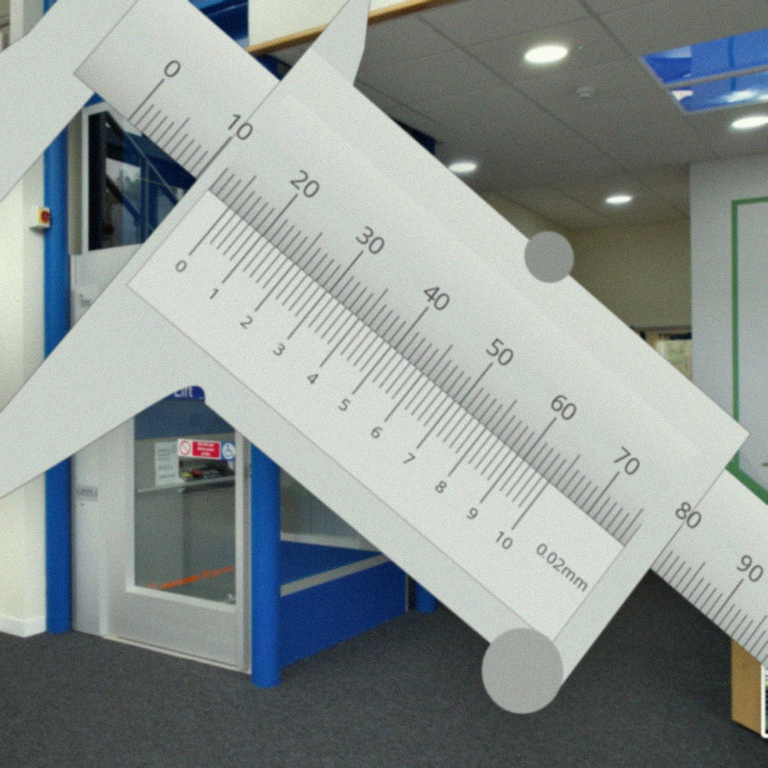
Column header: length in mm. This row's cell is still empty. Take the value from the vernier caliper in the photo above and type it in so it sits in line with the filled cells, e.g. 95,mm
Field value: 15.0,mm
